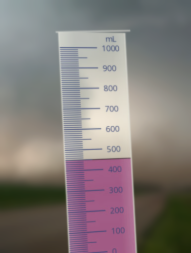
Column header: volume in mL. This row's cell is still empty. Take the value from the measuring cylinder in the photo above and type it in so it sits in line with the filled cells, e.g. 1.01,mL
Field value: 450,mL
